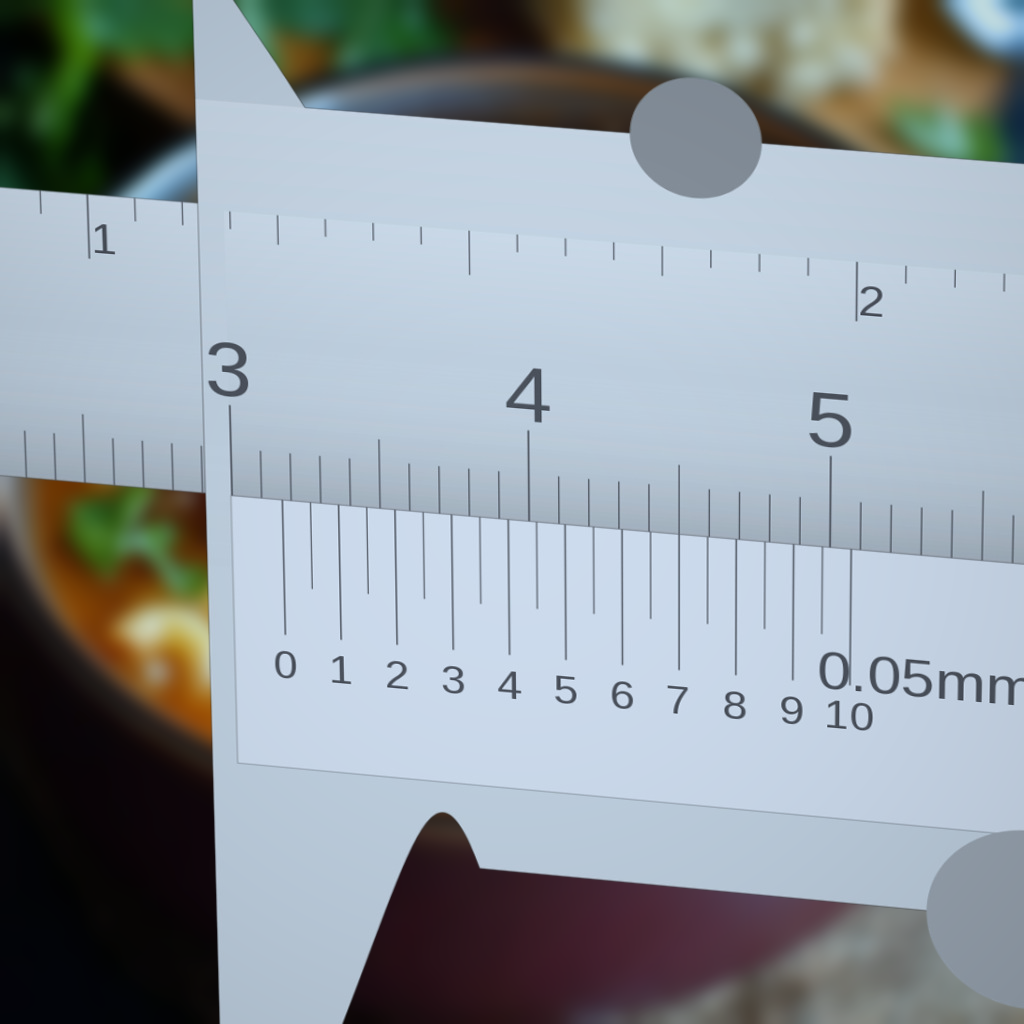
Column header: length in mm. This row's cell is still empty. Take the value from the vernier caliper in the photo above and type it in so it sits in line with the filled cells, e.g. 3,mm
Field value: 31.70,mm
